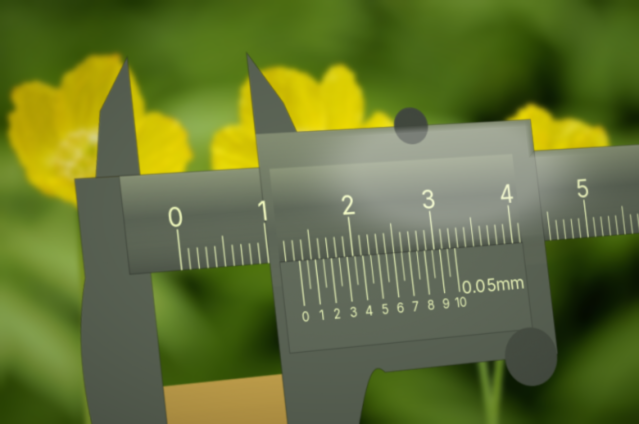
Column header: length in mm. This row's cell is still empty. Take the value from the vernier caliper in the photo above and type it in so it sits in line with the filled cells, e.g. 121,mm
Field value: 13.6,mm
